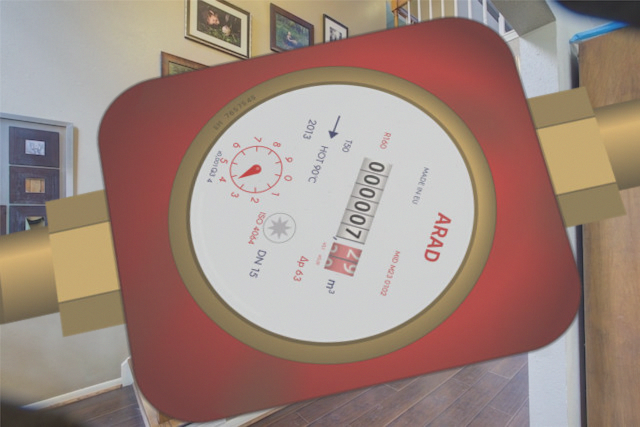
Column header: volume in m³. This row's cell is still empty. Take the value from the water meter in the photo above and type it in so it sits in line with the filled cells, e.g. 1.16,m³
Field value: 7.293,m³
